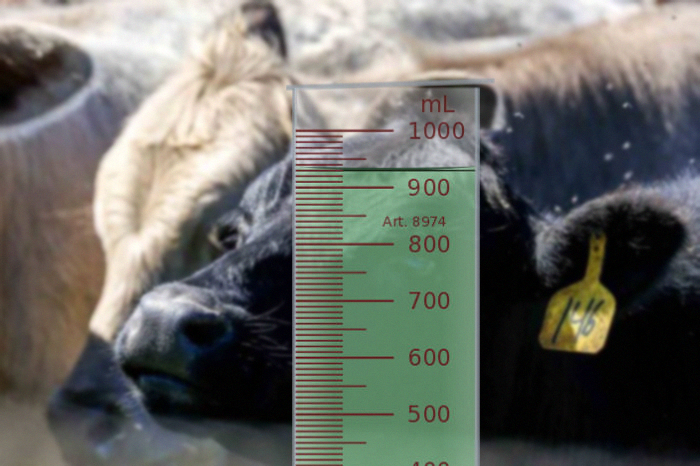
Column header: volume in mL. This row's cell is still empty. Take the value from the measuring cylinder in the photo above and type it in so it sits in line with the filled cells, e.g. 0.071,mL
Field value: 930,mL
